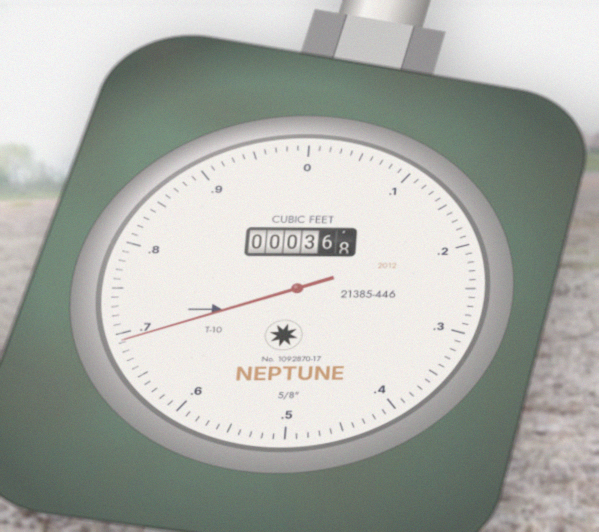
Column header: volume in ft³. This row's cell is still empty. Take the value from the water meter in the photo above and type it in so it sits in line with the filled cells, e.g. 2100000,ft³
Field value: 367.69,ft³
